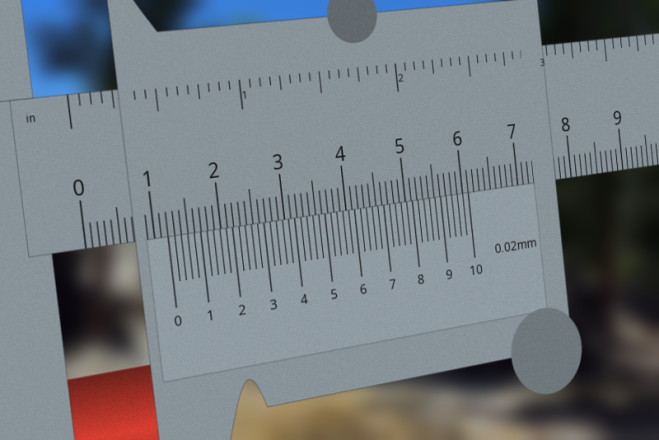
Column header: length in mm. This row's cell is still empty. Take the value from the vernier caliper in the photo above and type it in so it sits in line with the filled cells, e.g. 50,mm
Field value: 12.0,mm
